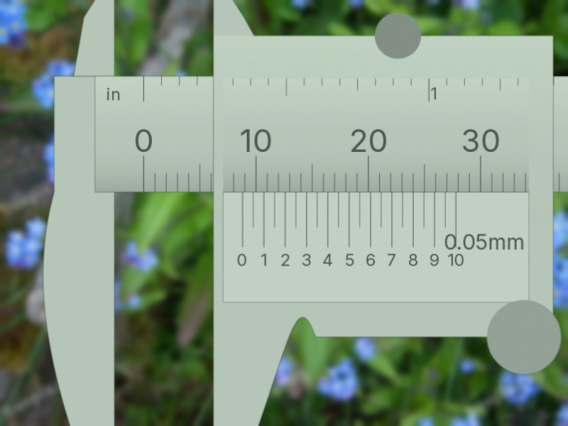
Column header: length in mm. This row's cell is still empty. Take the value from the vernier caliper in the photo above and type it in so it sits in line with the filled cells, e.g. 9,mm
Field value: 8.8,mm
